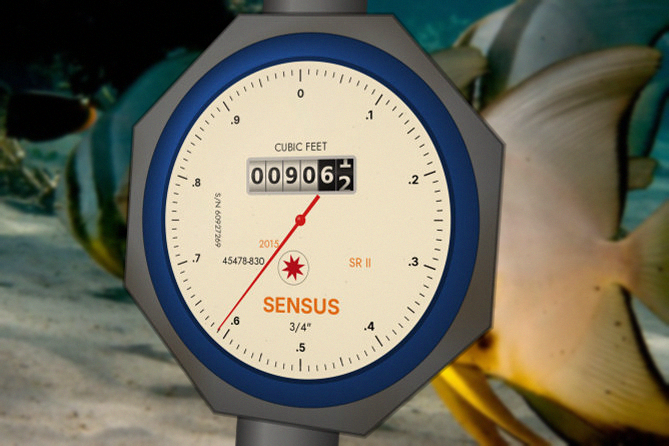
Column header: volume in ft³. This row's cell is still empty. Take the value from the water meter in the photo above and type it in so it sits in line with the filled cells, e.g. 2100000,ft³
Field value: 9061.61,ft³
